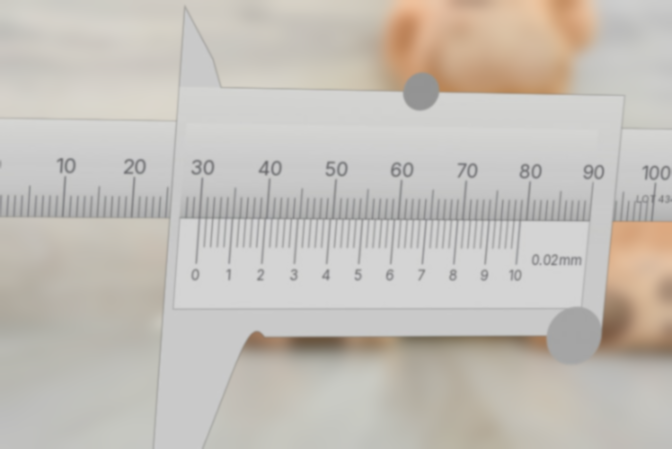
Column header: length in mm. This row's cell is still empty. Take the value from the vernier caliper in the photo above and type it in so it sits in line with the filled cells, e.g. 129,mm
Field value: 30.0,mm
